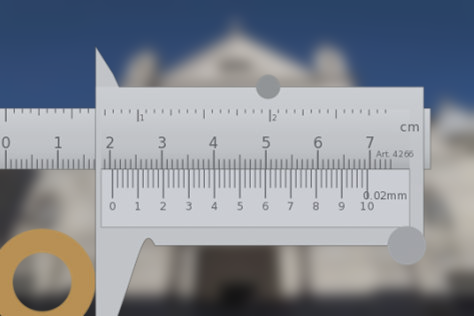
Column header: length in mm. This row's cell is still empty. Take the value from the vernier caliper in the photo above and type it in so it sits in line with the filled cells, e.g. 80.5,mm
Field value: 20.5,mm
